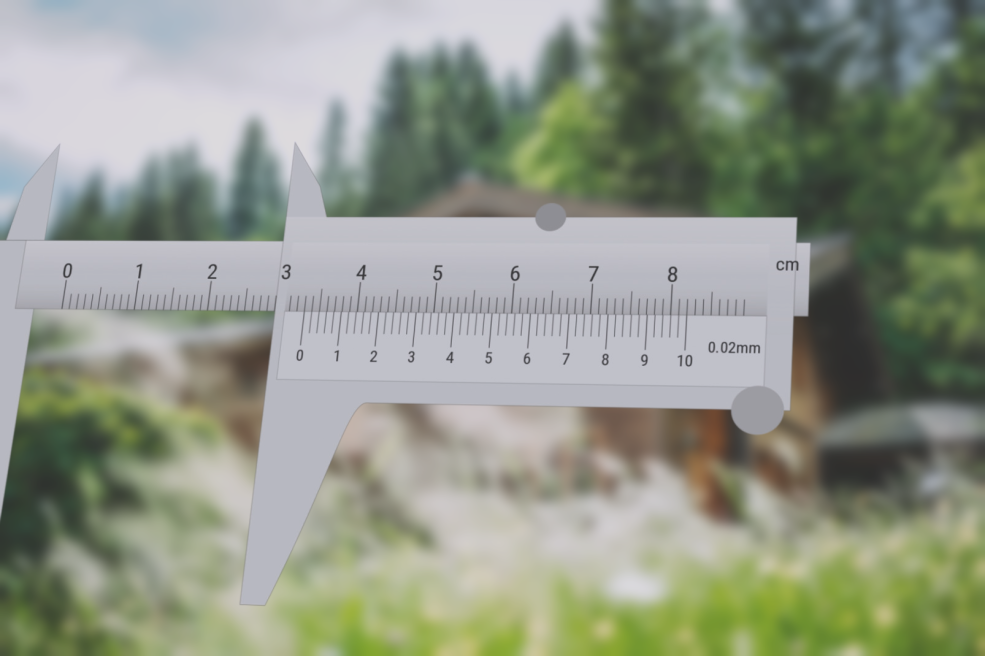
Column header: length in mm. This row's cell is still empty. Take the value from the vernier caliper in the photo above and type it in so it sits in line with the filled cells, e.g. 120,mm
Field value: 33.0,mm
